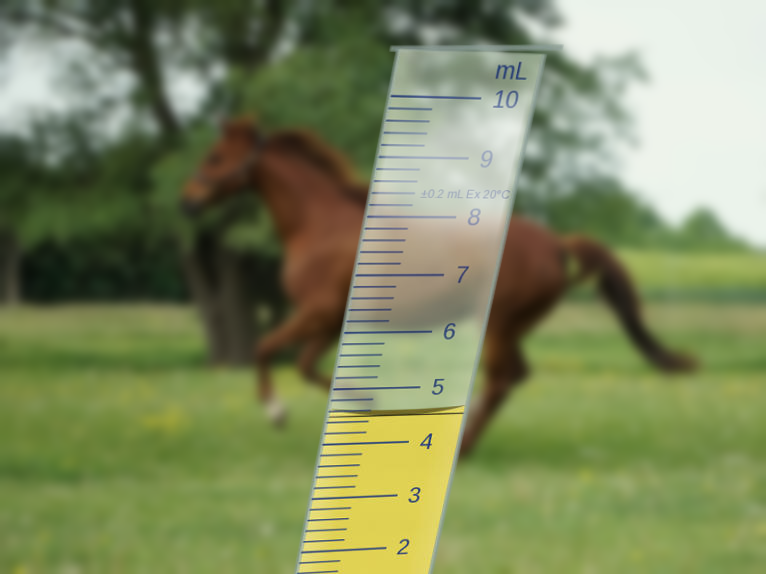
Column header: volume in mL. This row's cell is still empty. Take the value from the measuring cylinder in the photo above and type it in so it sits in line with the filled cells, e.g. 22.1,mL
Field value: 4.5,mL
